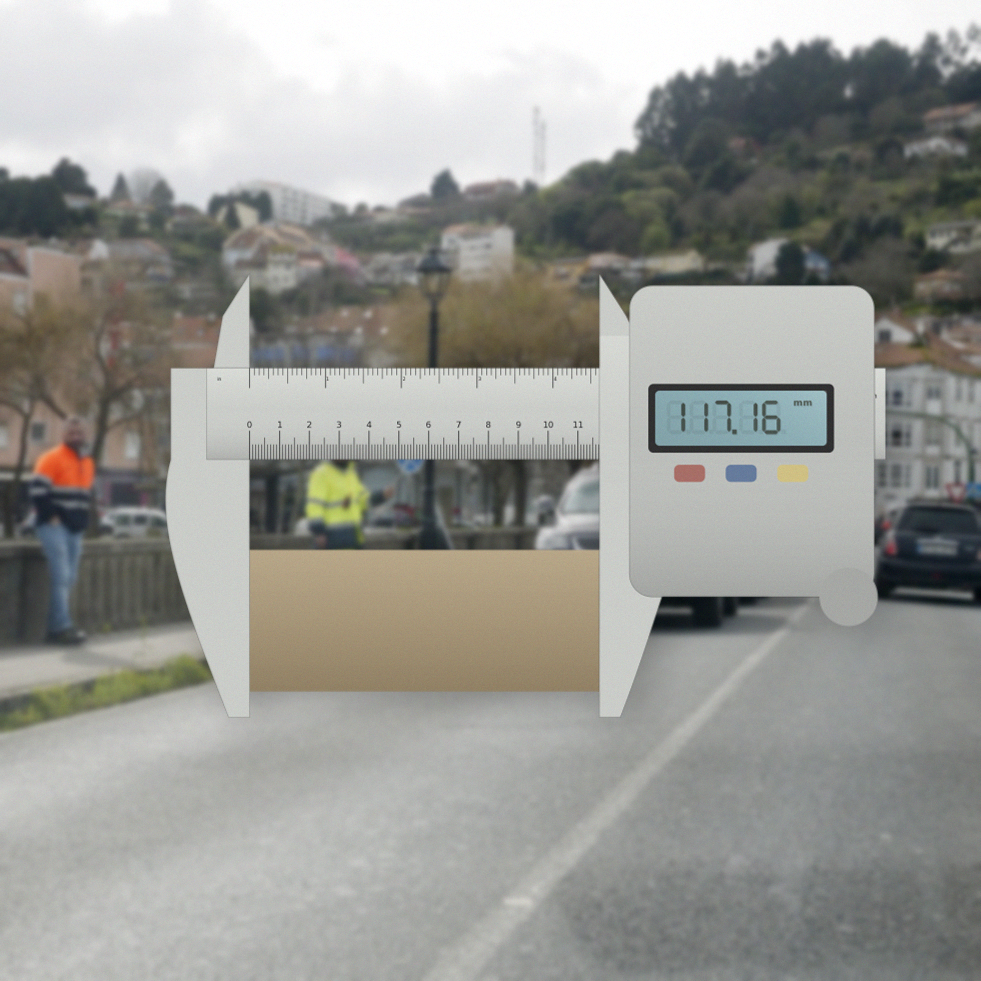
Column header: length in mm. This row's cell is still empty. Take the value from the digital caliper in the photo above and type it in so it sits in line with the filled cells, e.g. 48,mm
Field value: 117.16,mm
